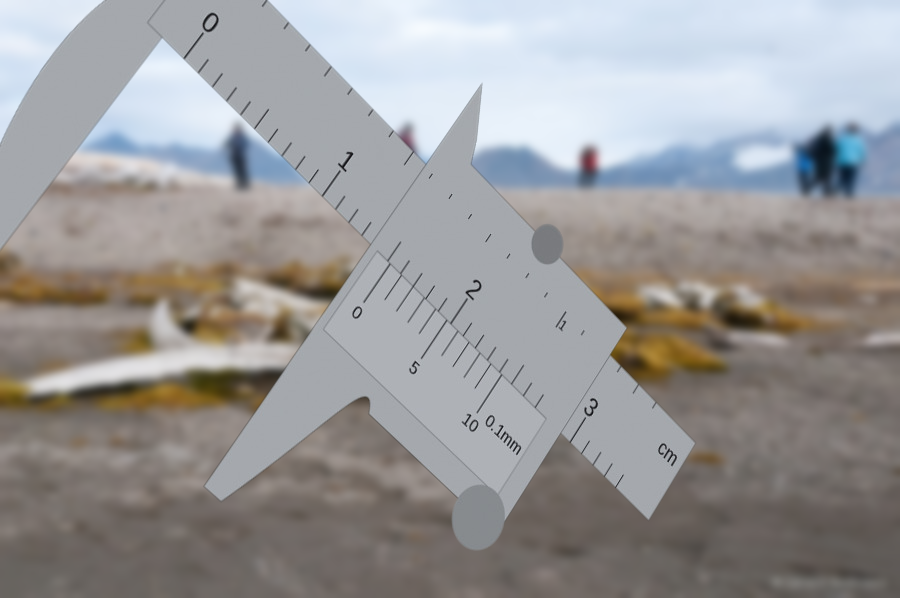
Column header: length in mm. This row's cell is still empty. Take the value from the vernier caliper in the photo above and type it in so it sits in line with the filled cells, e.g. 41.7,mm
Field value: 15.2,mm
